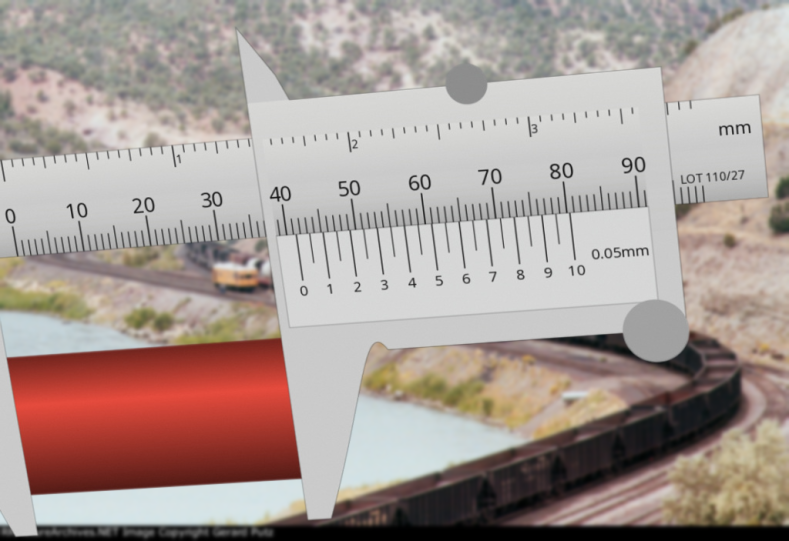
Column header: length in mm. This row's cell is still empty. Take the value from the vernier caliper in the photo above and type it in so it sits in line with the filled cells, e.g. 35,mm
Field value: 41.4,mm
